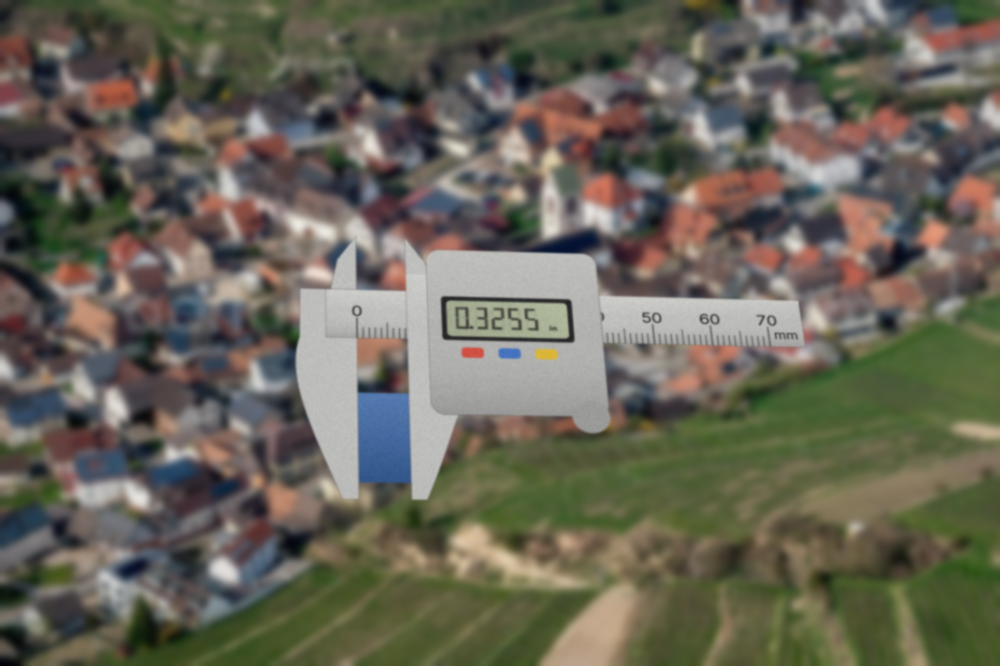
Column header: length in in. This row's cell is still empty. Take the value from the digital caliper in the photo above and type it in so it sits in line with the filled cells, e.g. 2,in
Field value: 0.3255,in
